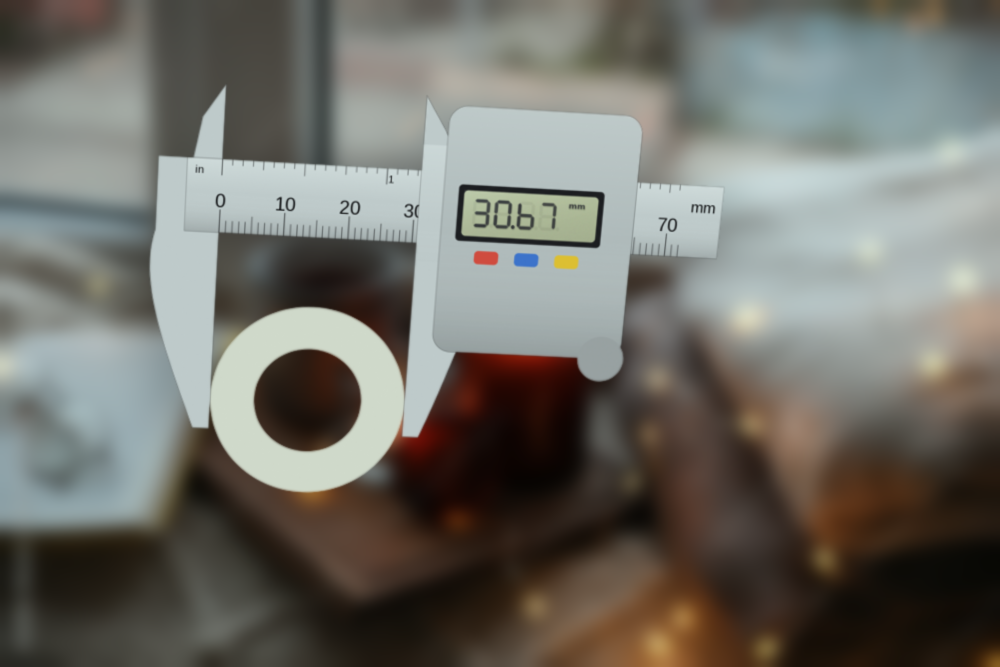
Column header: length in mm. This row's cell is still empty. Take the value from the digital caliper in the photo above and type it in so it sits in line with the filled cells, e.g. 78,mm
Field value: 30.67,mm
